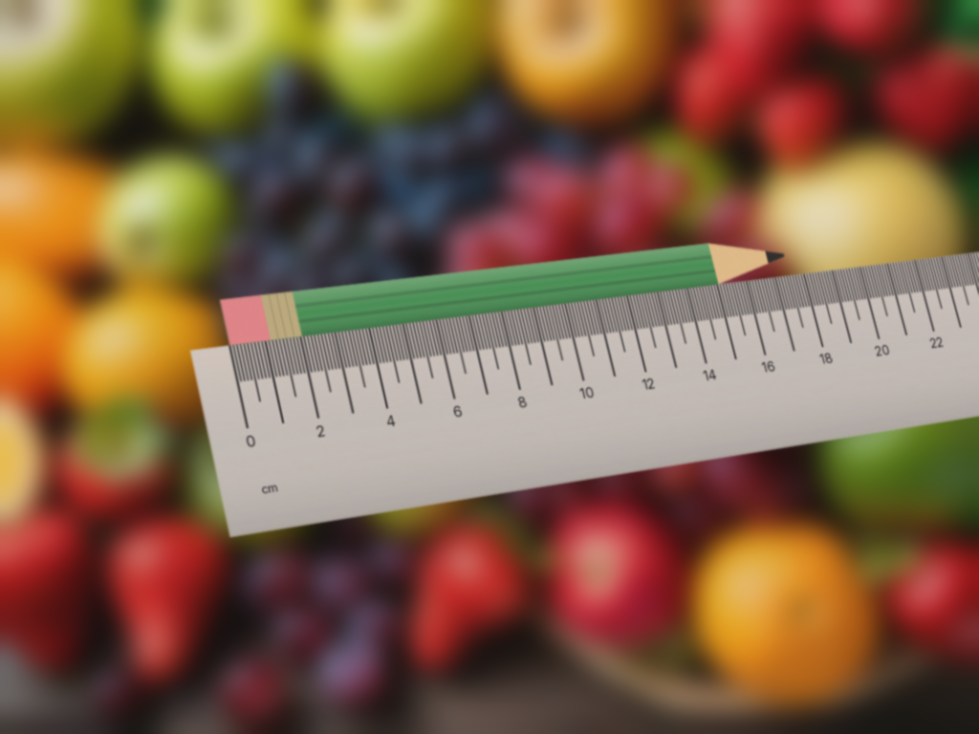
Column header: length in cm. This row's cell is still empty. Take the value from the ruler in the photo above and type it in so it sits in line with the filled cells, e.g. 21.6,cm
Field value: 17.5,cm
